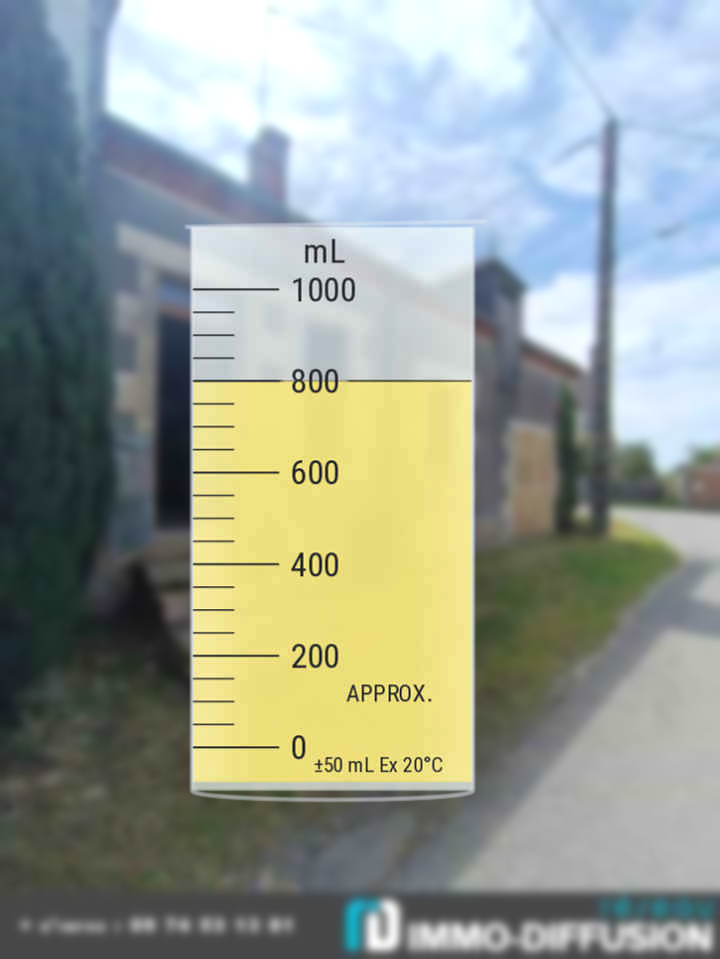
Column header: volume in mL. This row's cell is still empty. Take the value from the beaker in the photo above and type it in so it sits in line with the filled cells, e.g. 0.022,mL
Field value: 800,mL
